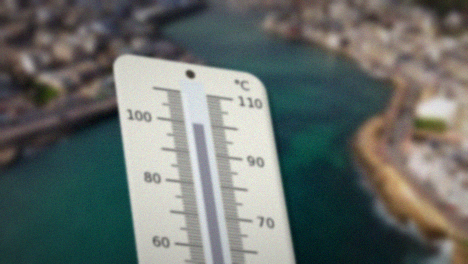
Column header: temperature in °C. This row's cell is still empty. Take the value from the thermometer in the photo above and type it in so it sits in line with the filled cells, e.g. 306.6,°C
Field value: 100,°C
